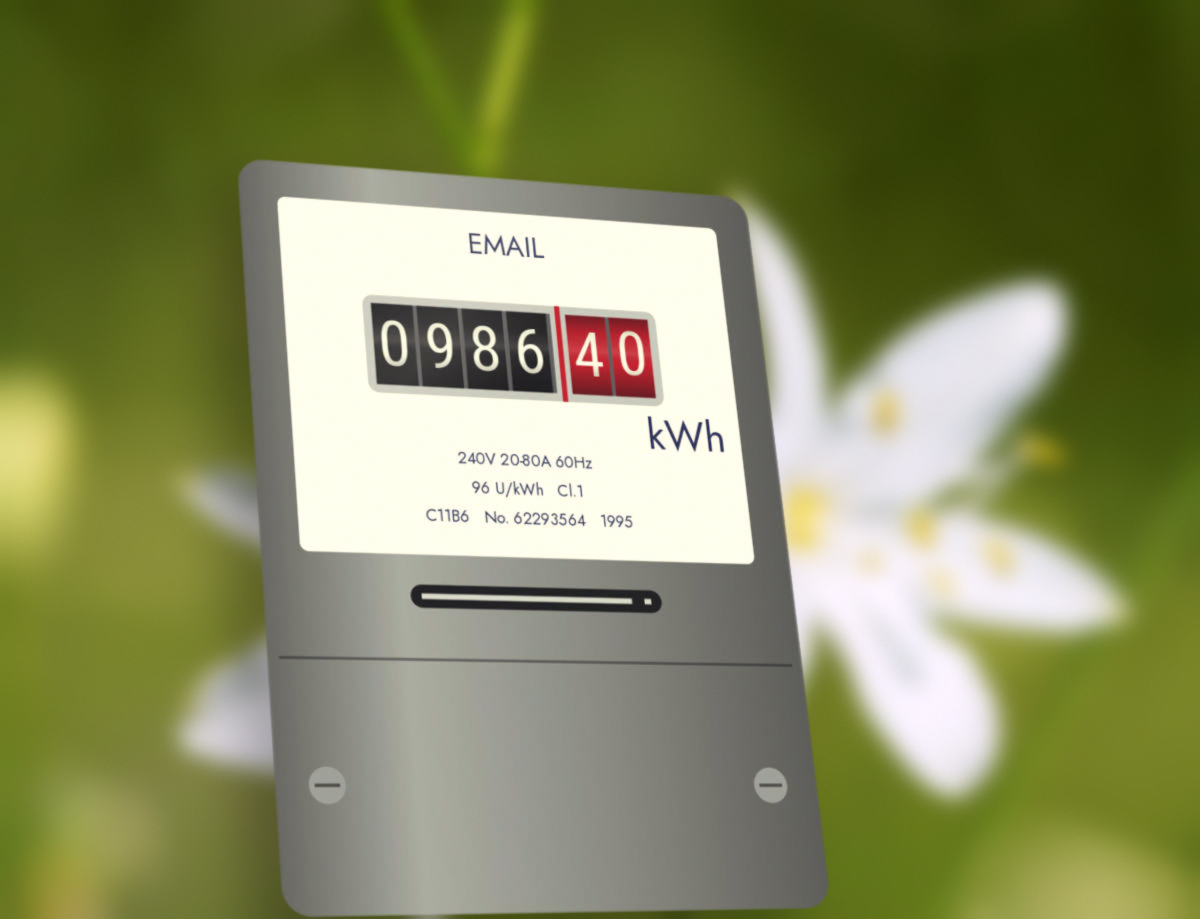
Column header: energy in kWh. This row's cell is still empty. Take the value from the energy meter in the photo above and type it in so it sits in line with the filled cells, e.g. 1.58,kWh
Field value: 986.40,kWh
